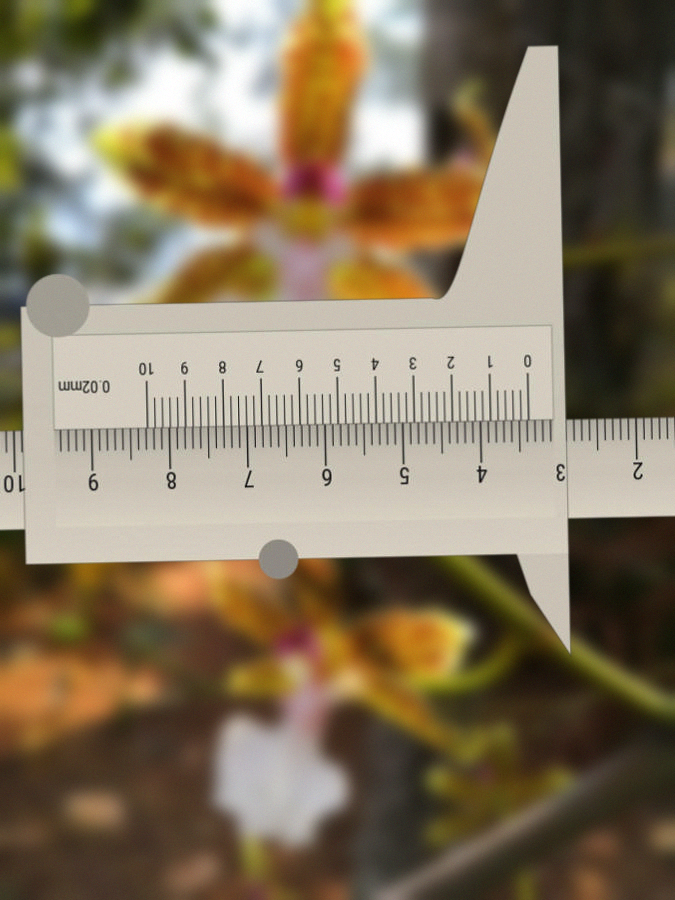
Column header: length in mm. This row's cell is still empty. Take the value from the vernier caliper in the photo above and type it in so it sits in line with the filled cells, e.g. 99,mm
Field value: 33.8,mm
